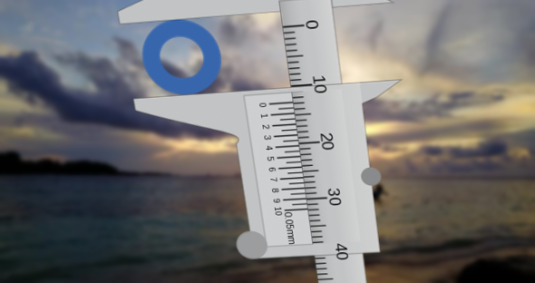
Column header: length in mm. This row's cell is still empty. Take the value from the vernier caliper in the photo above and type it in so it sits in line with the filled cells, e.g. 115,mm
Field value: 12.8,mm
